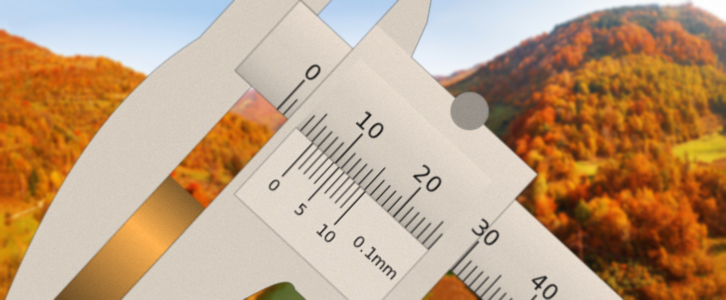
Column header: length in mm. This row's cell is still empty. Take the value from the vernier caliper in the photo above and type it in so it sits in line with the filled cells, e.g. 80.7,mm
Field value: 6.2,mm
